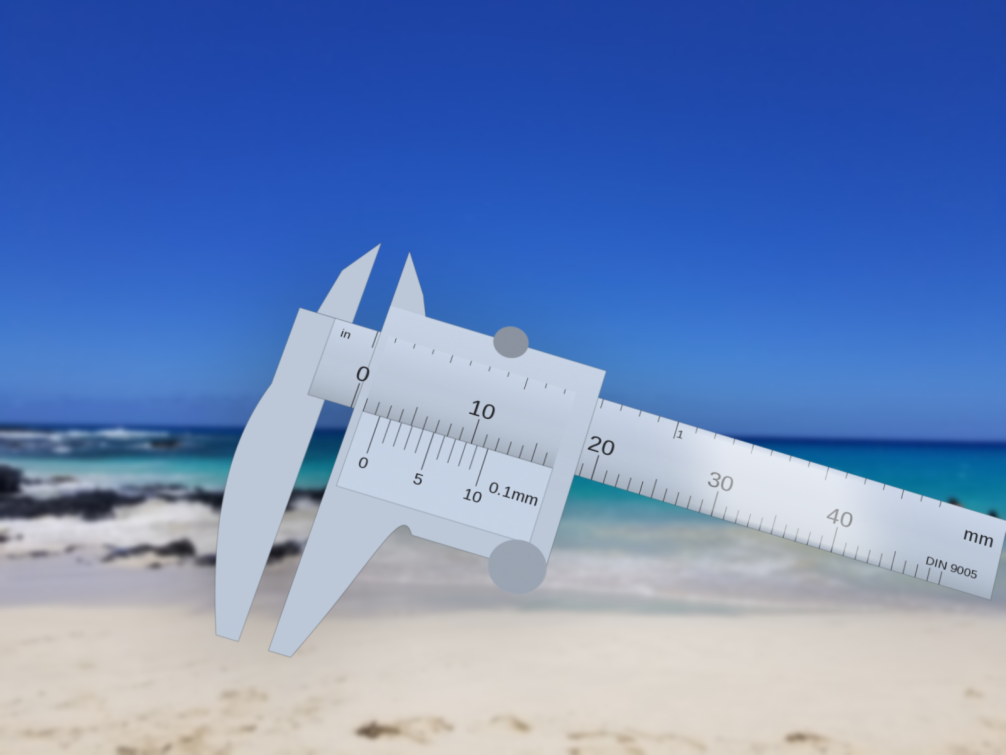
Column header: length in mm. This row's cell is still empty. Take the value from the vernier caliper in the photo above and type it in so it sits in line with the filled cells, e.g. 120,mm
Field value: 2.4,mm
